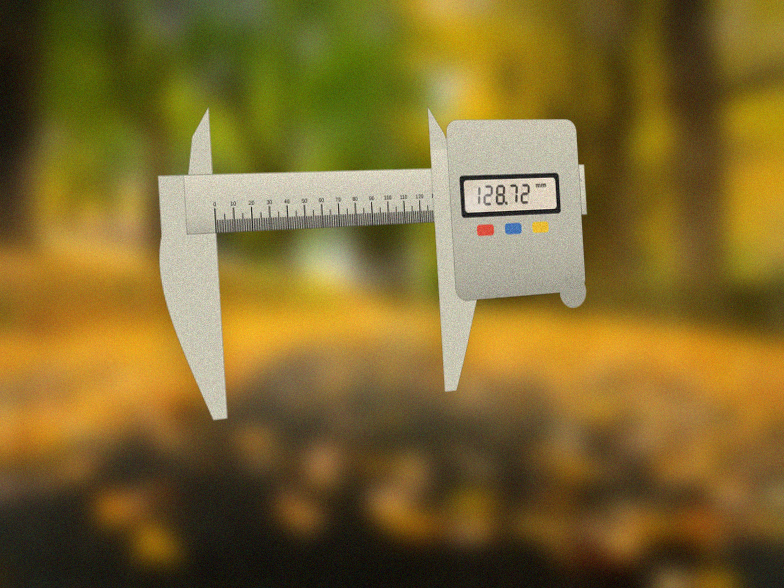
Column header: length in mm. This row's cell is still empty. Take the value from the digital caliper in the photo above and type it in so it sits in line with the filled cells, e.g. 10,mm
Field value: 128.72,mm
